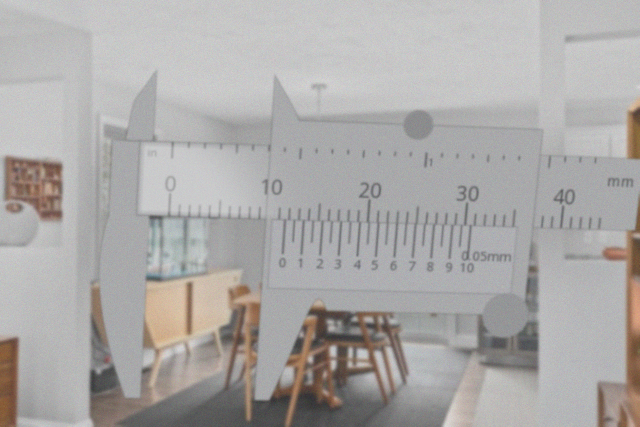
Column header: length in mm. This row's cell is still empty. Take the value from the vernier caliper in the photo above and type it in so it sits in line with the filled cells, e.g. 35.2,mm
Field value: 11.6,mm
